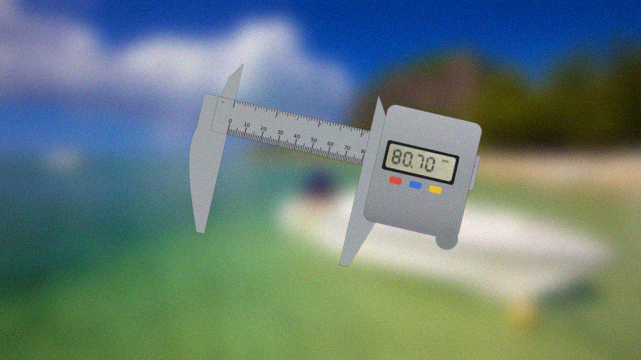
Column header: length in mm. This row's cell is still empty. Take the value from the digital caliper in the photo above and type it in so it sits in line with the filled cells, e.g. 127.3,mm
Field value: 80.70,mm
